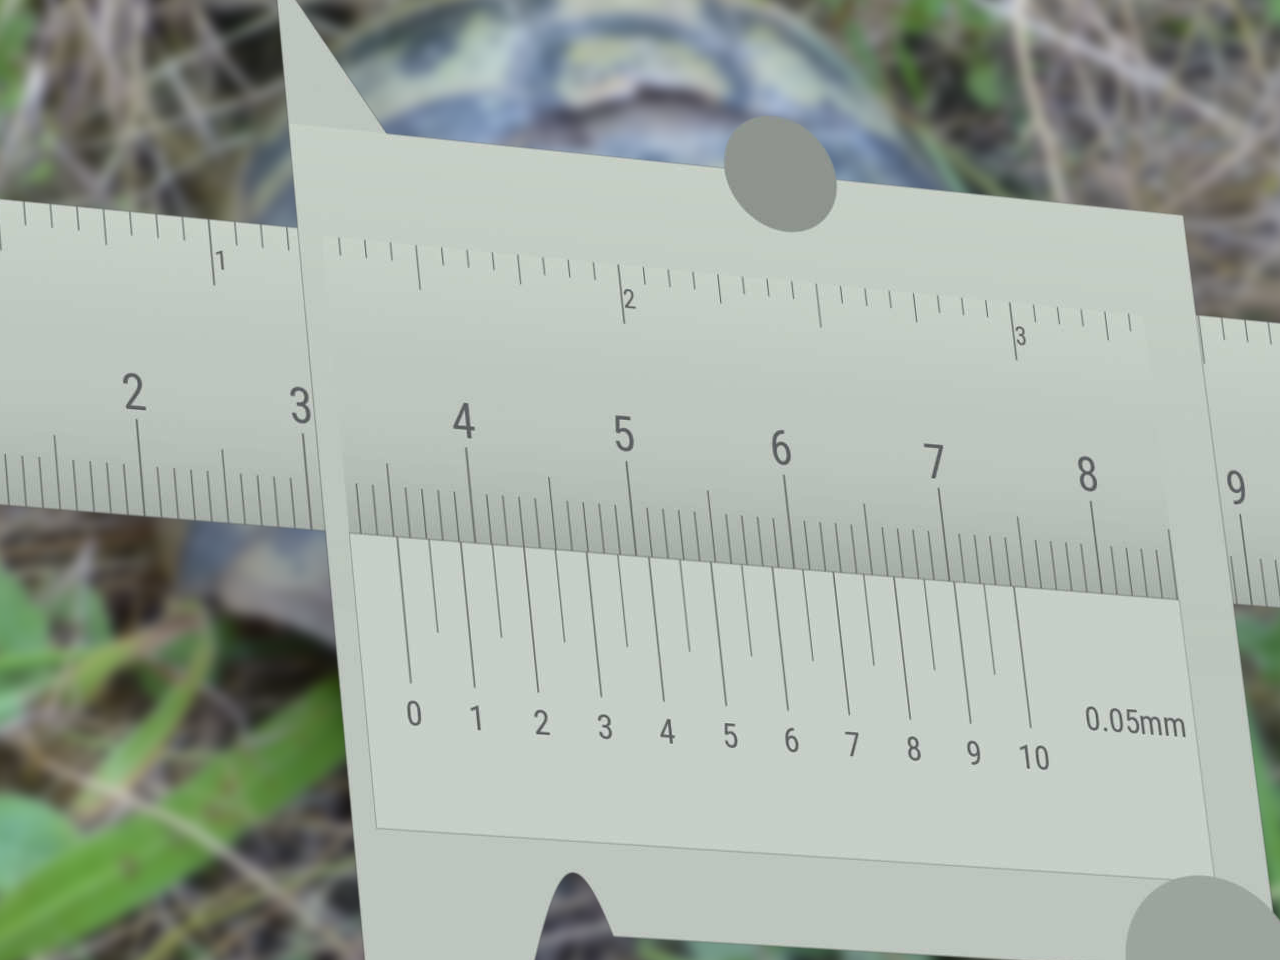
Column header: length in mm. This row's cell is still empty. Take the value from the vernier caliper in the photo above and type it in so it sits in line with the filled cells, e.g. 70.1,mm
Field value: 35.2,mm
